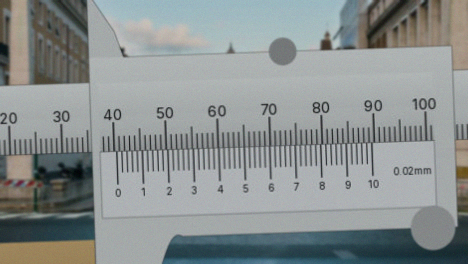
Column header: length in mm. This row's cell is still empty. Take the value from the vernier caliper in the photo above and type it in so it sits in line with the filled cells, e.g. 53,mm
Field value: 40.5,mm
